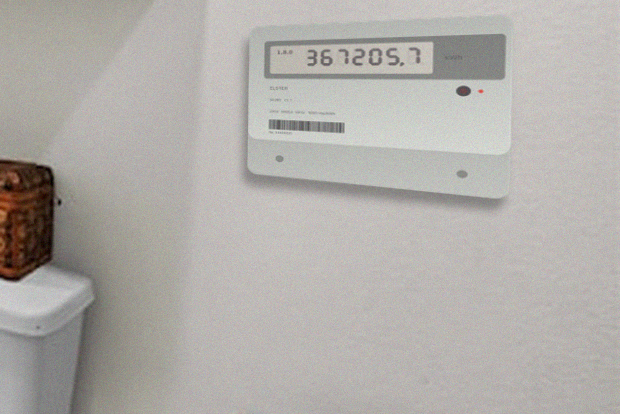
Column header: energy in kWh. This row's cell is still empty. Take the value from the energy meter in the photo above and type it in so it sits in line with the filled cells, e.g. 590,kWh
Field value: 367205.7,kWh
